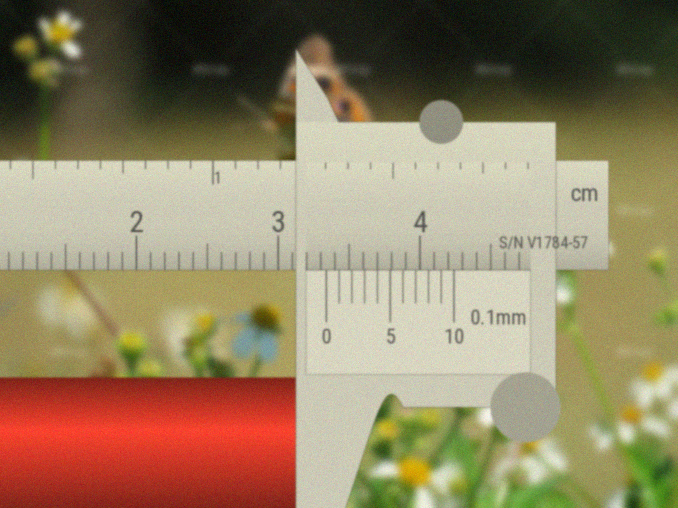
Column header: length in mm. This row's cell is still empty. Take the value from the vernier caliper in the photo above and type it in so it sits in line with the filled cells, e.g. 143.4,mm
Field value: 33.4,mm
